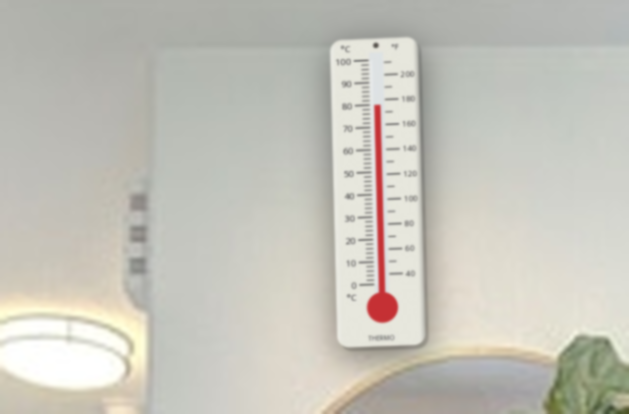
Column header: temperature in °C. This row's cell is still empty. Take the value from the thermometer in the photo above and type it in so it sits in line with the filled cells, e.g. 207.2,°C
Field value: 80,°C
